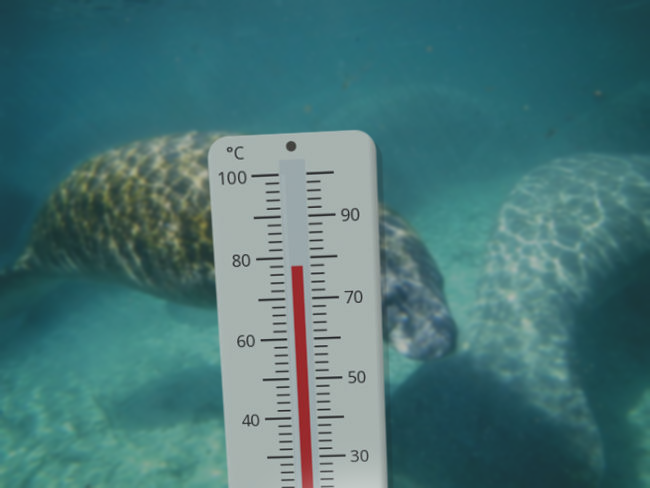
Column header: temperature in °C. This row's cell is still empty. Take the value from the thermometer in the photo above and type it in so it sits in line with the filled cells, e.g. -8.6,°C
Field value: 78,°C
